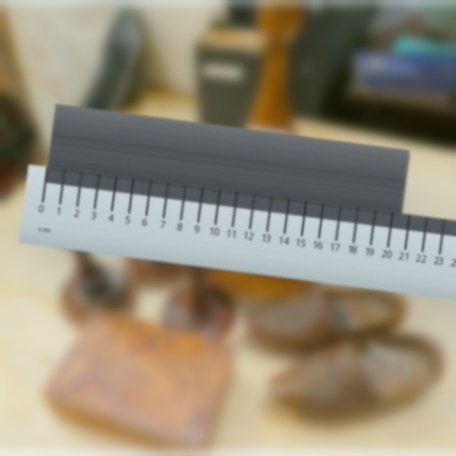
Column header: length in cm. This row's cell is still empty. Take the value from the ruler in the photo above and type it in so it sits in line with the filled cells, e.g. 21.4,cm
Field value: 20.5,cm
